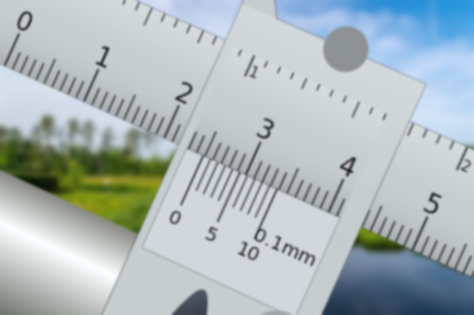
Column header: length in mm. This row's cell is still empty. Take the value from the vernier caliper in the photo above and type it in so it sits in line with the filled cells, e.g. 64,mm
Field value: 24.8,mm
